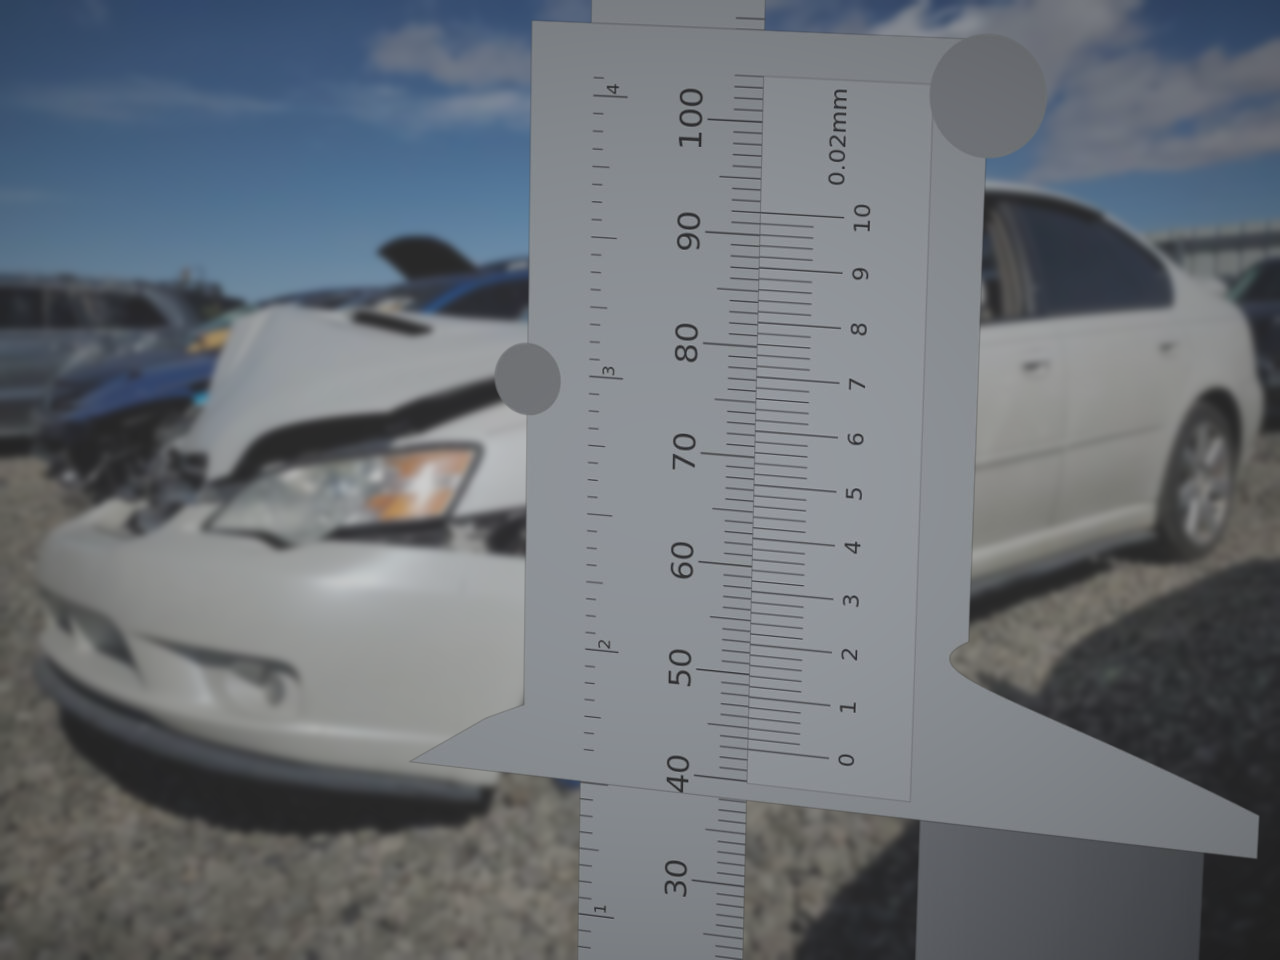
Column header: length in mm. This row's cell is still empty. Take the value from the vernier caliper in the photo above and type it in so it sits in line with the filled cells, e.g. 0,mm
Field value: 43.0,mm
